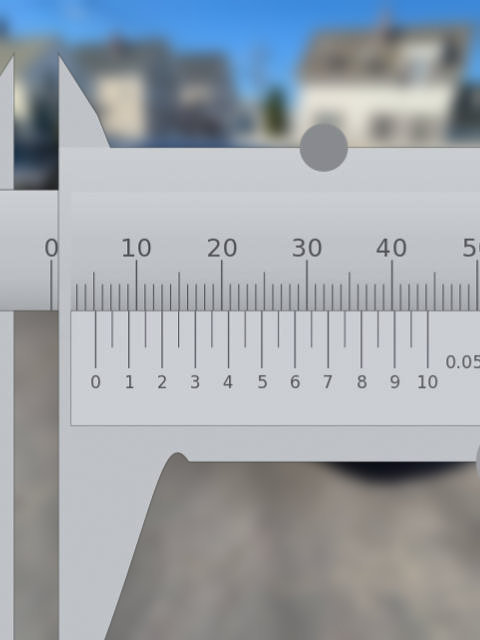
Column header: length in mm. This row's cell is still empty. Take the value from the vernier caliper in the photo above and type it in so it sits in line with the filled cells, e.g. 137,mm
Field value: 5.2,mm
